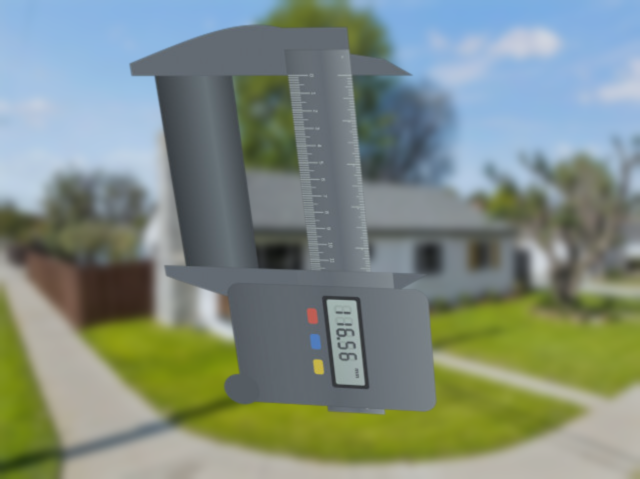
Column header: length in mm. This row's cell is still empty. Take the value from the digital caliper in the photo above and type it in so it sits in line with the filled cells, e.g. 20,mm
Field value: 116.56,mm
